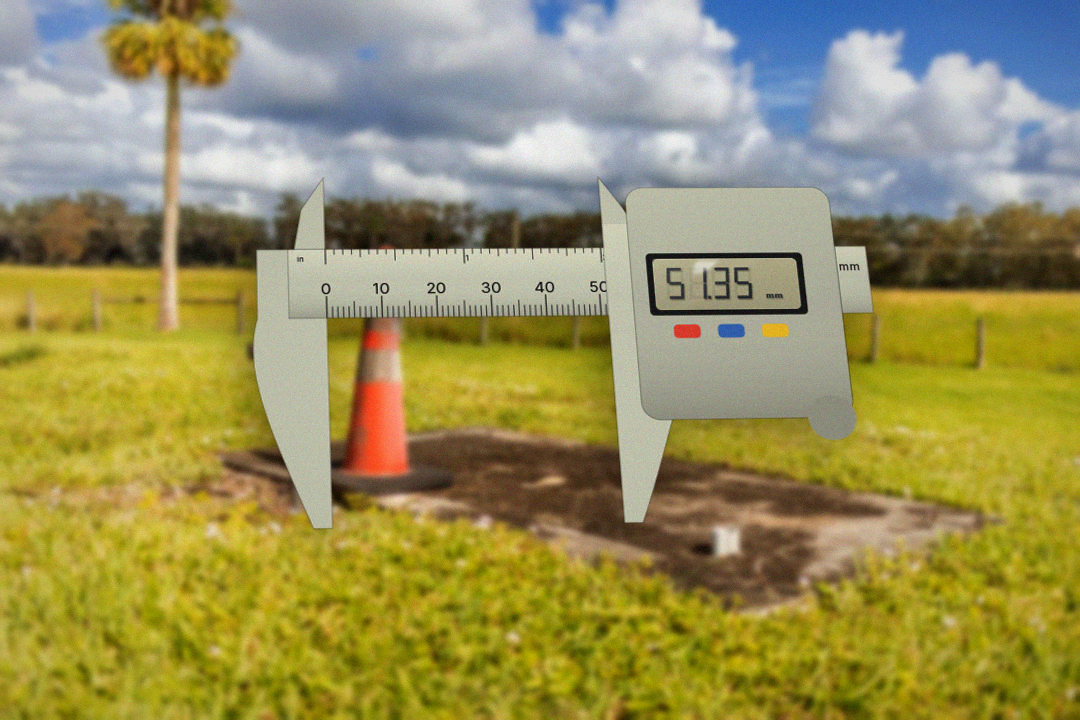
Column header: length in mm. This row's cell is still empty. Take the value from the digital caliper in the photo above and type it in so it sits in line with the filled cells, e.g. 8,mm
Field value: 51.35,mm
